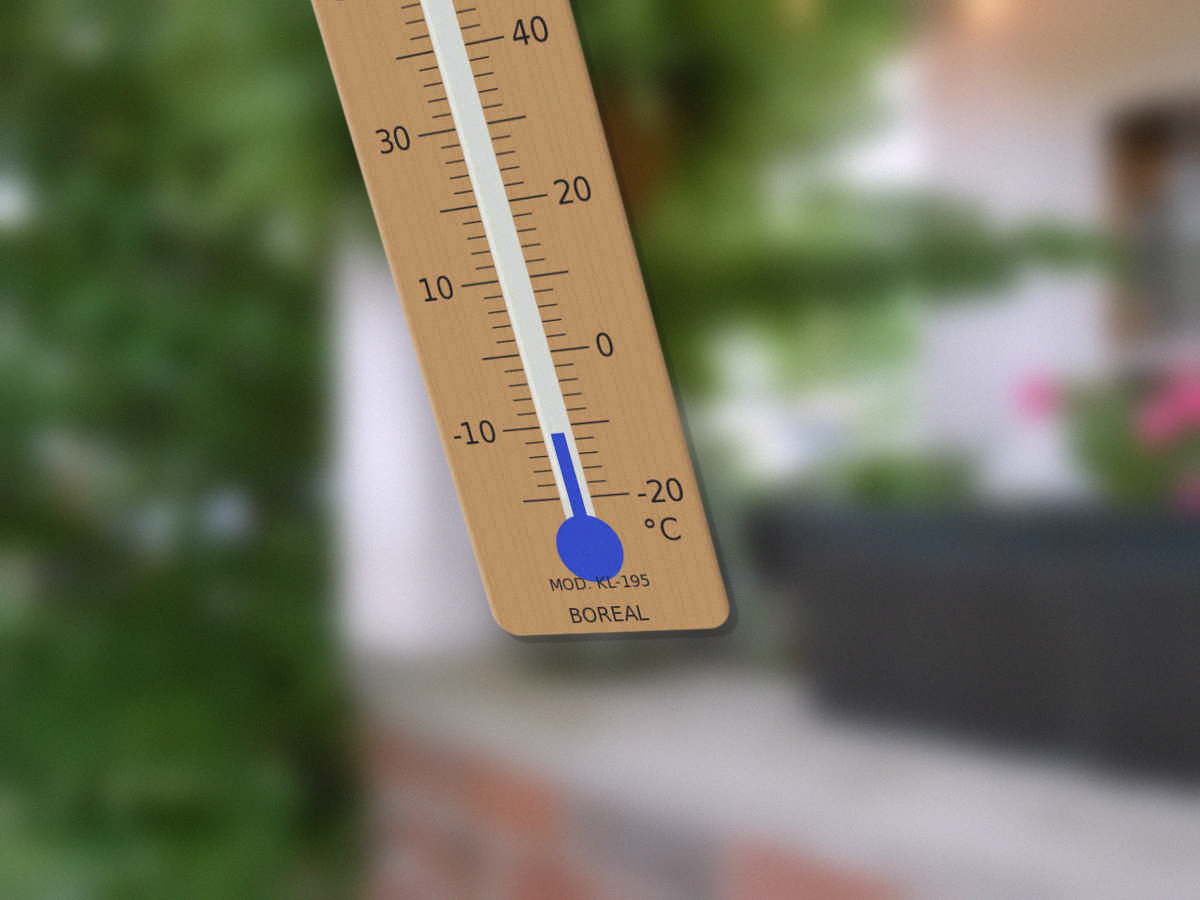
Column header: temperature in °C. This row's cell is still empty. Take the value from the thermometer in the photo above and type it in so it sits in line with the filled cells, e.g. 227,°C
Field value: -11,°C
